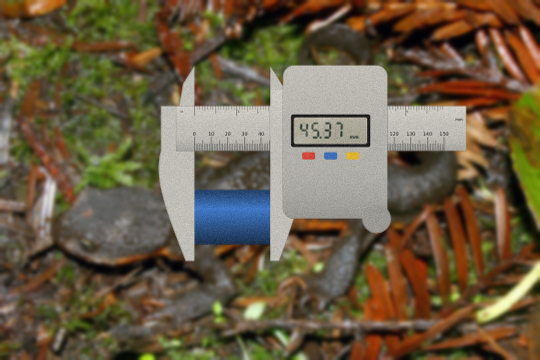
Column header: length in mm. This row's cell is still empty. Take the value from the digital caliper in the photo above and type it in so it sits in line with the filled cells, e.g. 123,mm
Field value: 45.37,mm
